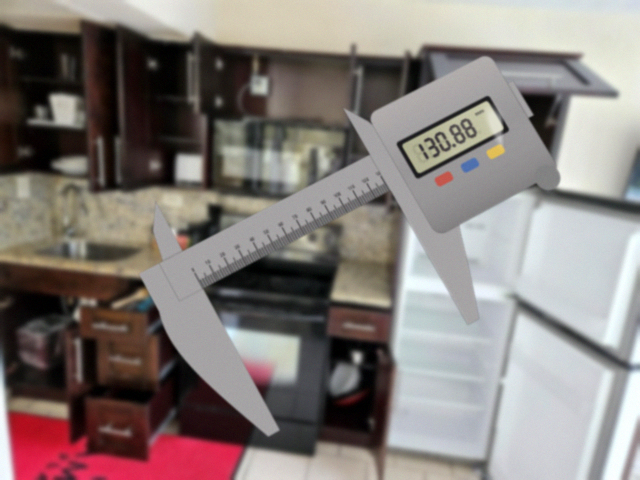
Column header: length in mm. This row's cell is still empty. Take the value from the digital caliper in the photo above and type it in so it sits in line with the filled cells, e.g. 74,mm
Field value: 130.88,mm
